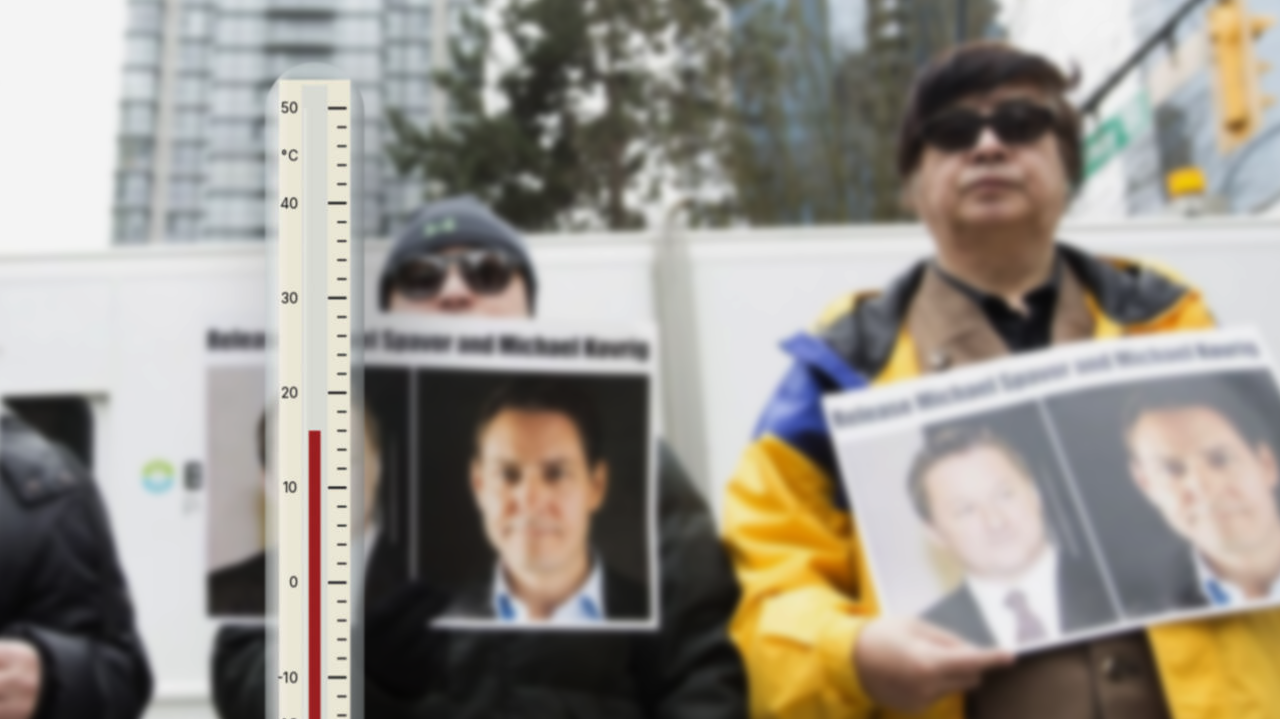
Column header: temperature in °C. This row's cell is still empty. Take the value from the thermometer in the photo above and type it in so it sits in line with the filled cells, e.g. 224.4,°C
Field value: 16,°C
